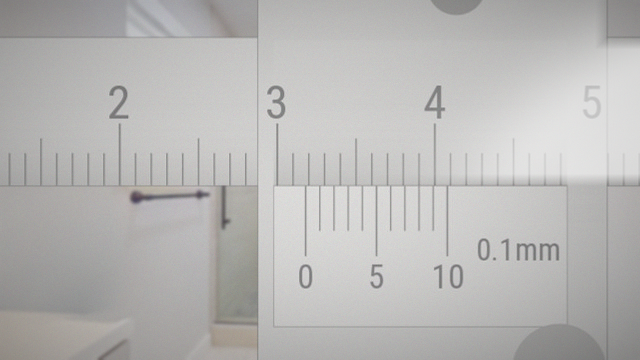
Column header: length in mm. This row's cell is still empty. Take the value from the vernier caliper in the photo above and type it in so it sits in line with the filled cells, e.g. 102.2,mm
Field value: 31.8,mm
